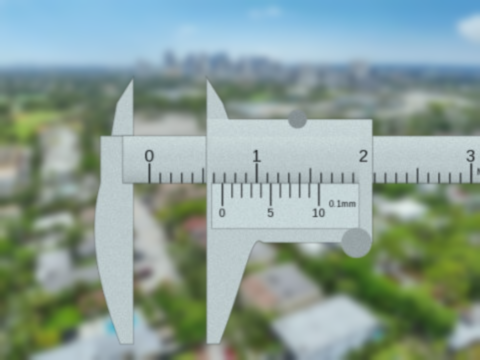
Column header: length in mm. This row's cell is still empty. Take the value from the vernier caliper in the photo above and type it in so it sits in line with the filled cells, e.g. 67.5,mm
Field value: 6.8,mm
